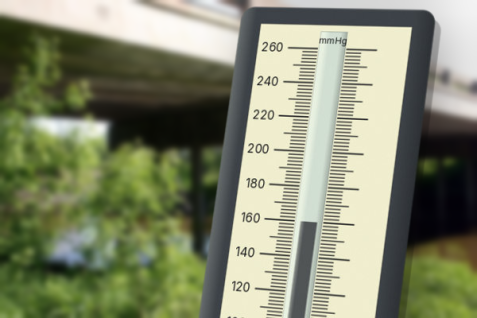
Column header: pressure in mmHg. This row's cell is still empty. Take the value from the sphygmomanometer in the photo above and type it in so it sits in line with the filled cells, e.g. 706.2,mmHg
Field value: 160,mmHg
